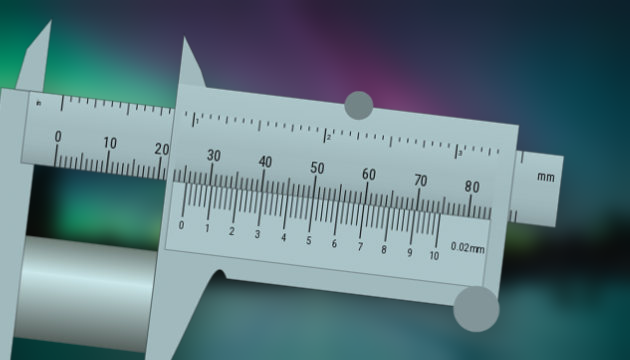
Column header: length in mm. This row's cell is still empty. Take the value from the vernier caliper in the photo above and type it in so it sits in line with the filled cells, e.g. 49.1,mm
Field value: 25.5,mm
